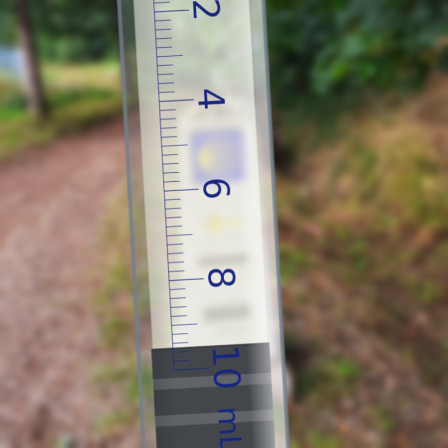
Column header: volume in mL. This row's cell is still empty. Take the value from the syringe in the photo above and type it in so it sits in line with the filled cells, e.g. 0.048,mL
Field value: 9.5,mL
